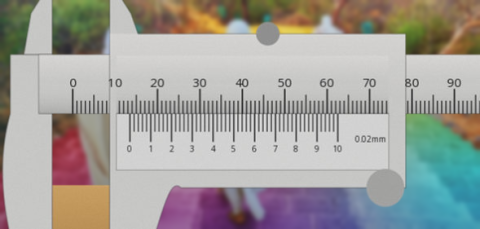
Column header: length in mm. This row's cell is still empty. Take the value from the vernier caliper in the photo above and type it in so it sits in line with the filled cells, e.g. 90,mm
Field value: 13.5,mm
